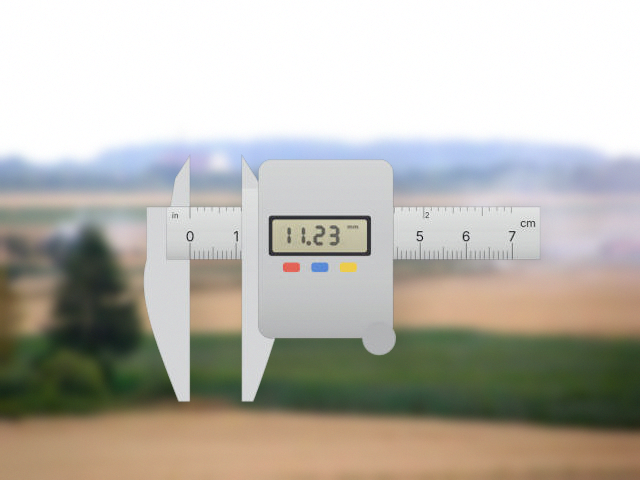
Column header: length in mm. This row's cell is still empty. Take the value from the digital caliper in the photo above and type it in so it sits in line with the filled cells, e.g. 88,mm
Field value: 11.23,mm
